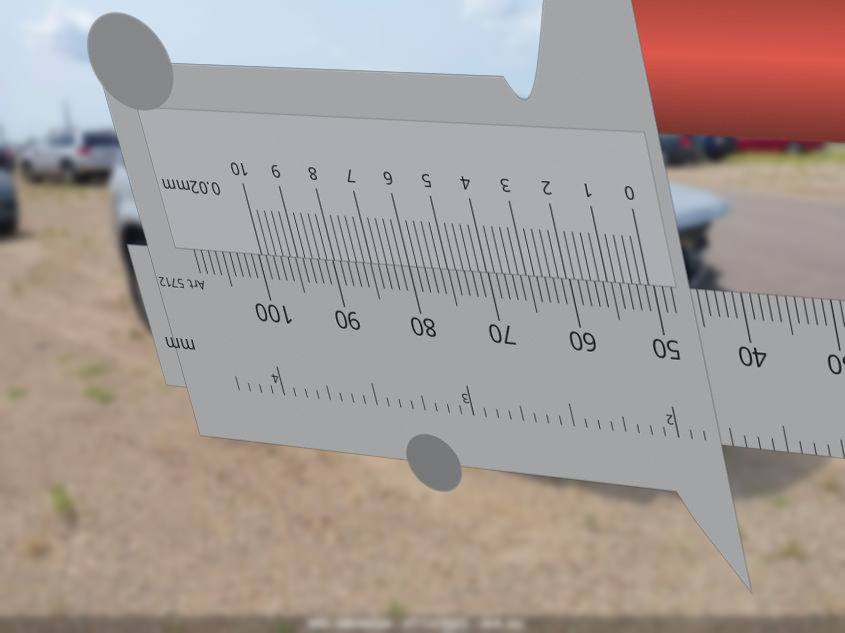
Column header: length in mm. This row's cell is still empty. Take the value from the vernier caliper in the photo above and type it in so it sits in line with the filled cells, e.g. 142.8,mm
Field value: 50.6,mm
